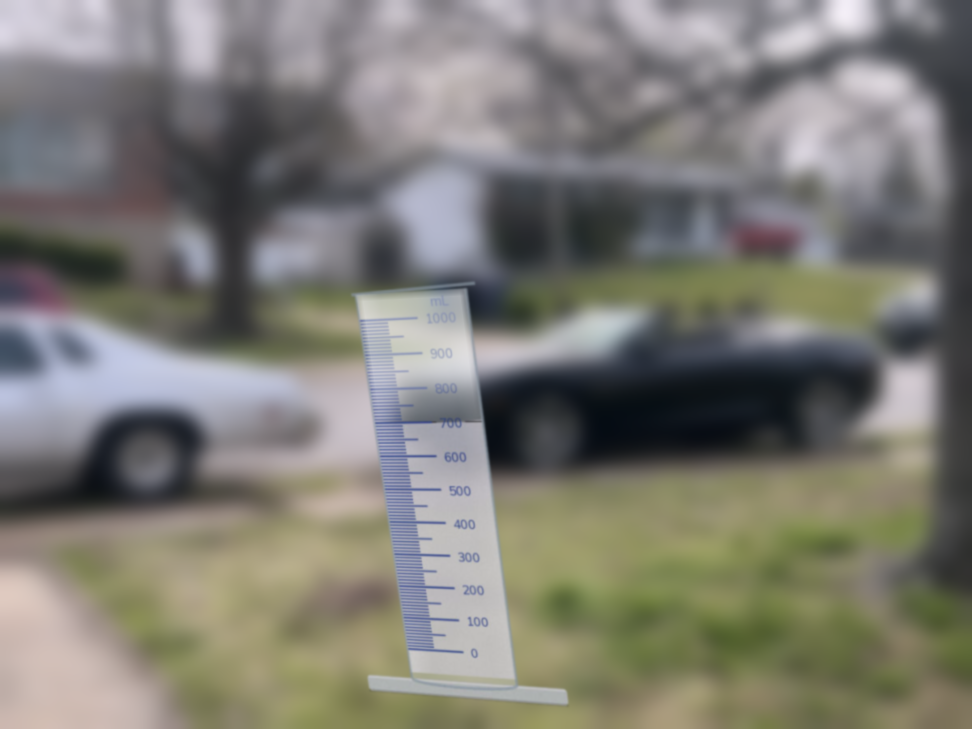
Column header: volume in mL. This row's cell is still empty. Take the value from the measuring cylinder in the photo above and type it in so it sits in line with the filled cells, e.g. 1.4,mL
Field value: 700,mL
